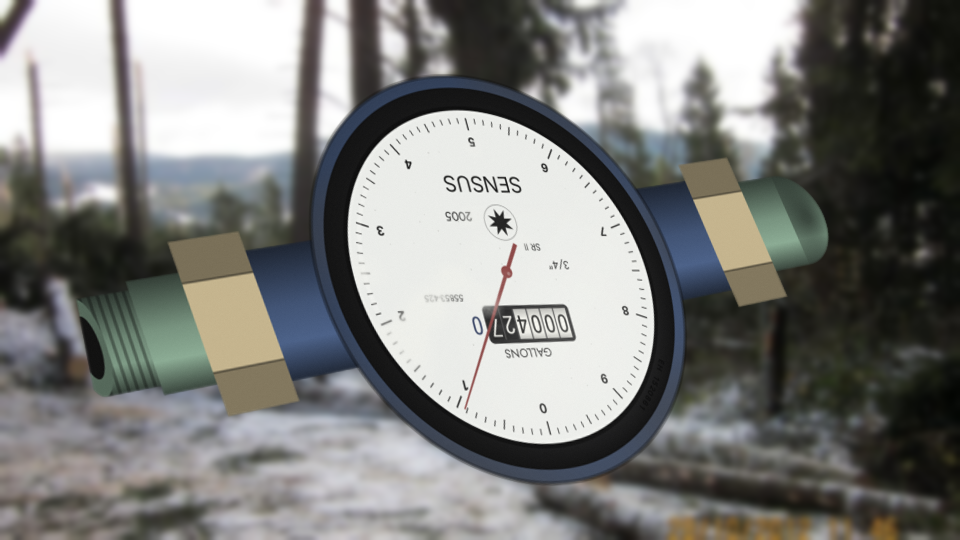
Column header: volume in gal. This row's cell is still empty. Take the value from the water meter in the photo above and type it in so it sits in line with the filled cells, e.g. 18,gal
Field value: 4270.9,gal
